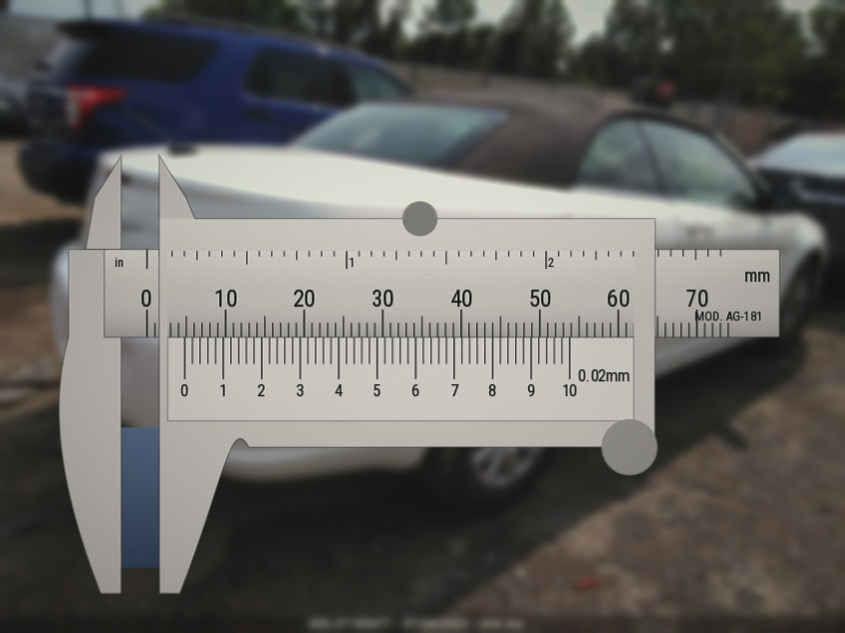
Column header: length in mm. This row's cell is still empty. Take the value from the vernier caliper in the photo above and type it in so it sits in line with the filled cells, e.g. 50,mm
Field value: 4.8,mm
